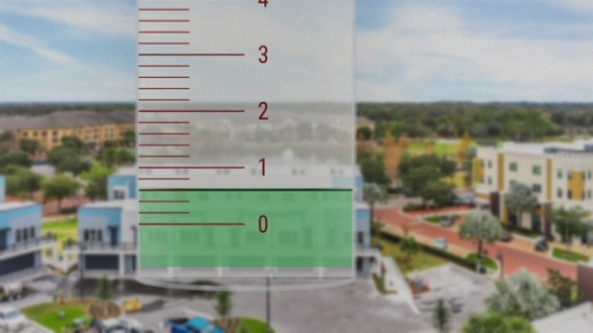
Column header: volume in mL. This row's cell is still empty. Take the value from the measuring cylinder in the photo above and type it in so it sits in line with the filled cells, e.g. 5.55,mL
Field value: 0.6,mL
